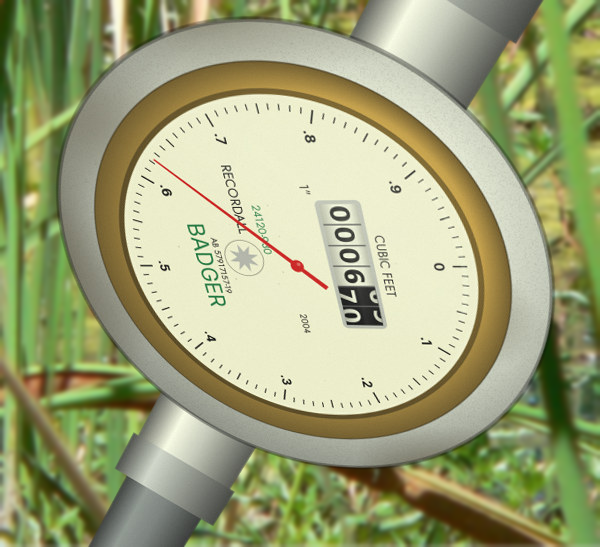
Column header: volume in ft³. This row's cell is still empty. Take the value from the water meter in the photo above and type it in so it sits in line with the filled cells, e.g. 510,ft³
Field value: 669.62,ft³
